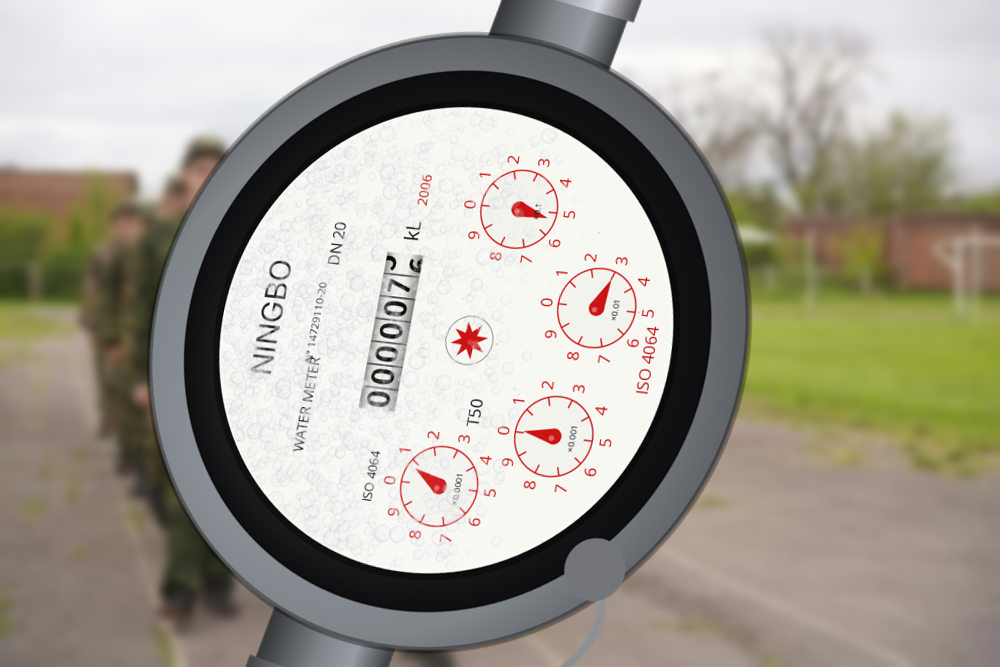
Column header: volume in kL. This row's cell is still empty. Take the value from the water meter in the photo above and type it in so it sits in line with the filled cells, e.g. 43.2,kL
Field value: 75.5300,kL
